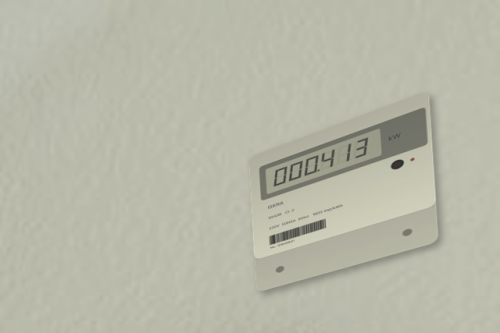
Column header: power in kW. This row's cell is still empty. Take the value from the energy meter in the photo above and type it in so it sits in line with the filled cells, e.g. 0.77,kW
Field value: 0.413,kW
